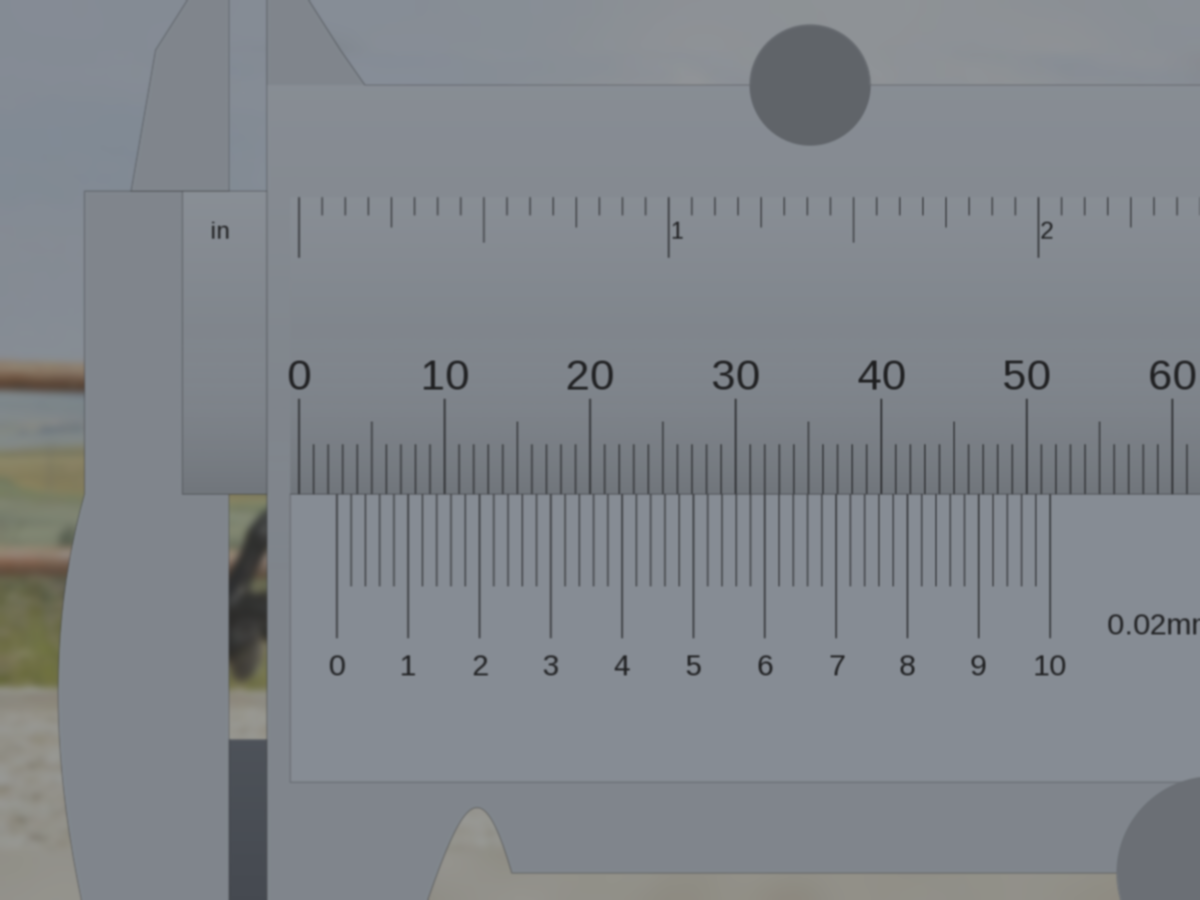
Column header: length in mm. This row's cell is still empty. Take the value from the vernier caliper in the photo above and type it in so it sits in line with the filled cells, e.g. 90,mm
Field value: 2.6,mm
